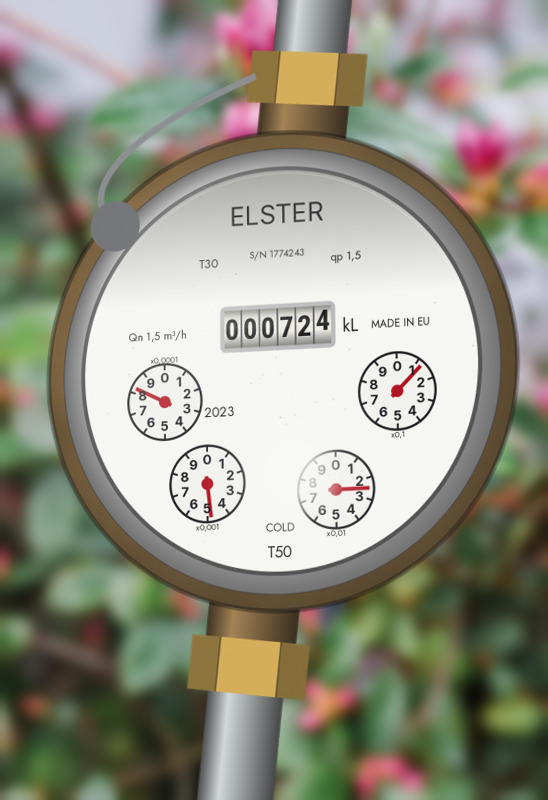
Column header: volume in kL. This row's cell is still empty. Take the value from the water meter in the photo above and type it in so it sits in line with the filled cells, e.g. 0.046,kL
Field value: 724.1248,kL
